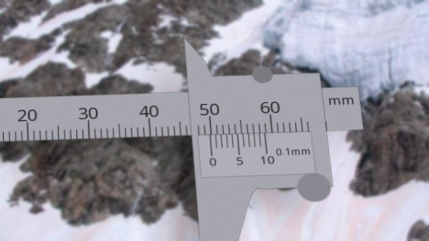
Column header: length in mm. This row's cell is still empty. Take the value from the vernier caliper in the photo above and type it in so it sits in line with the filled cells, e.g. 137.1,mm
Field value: 49.8,mm
